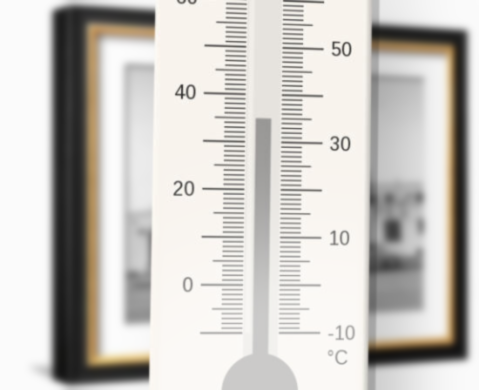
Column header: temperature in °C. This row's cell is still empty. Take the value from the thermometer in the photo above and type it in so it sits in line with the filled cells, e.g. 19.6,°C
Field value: 35,°C
